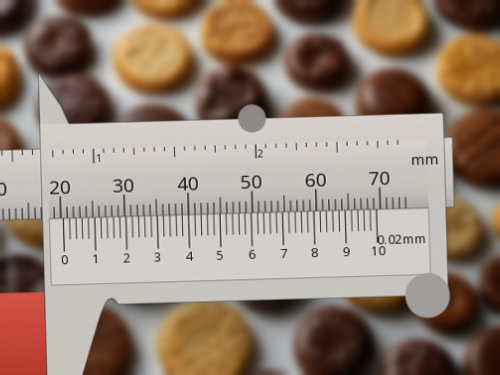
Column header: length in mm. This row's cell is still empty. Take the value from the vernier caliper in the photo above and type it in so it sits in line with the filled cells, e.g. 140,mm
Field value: 20.4,mm
